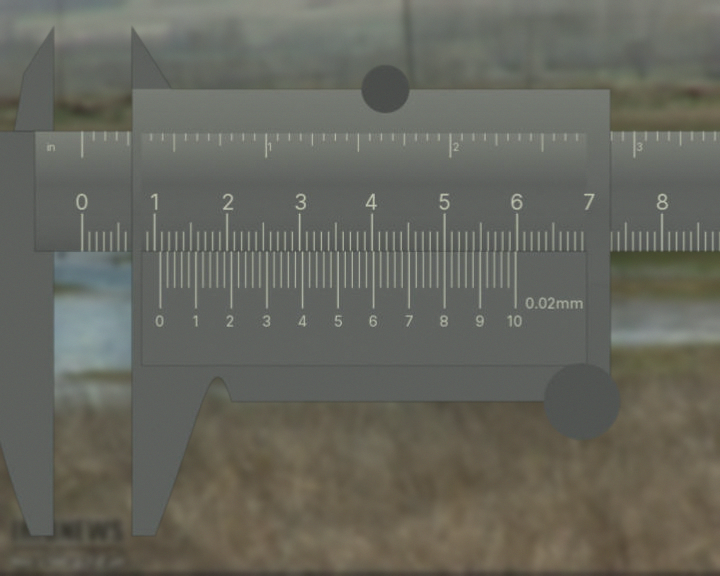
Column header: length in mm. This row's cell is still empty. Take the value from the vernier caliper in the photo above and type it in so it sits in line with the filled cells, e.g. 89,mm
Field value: 10.8,mm
